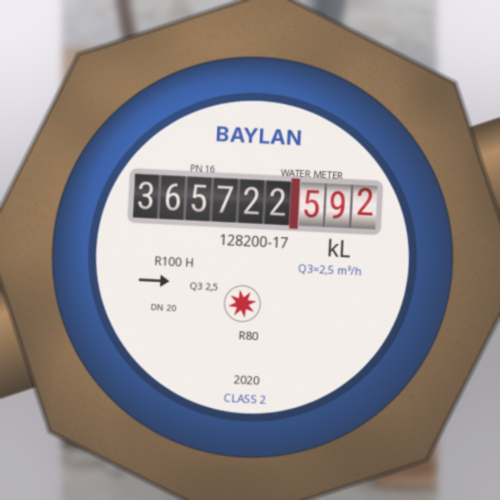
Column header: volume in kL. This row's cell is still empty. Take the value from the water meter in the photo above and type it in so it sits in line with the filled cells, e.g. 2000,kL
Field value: 365722.592,kL
